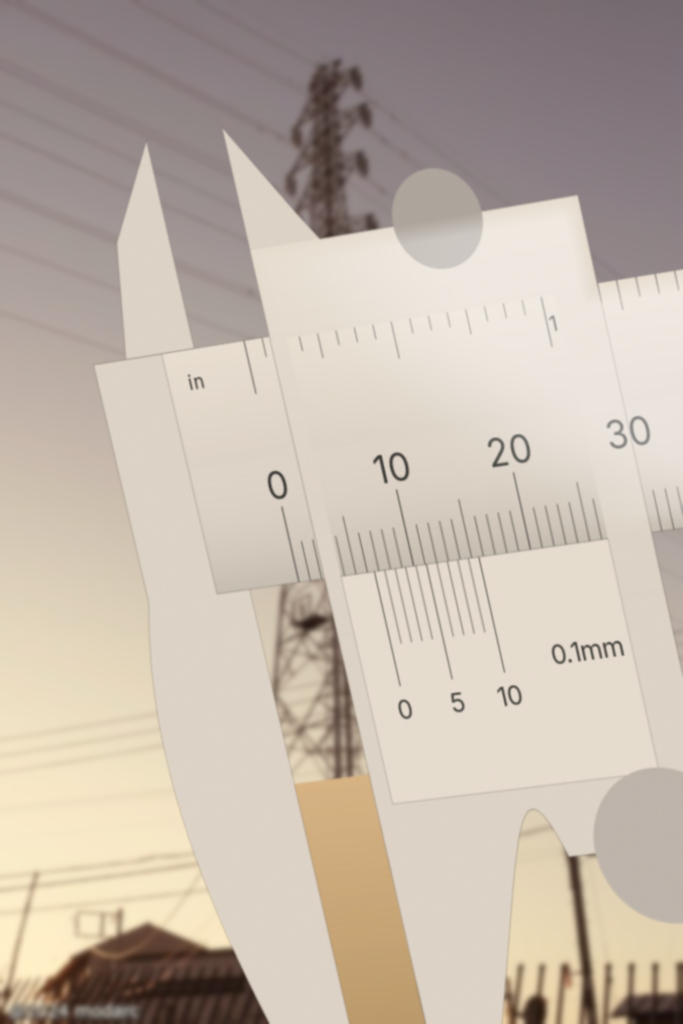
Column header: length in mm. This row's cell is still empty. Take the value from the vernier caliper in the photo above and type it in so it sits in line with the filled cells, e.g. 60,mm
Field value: 6.6,mm
